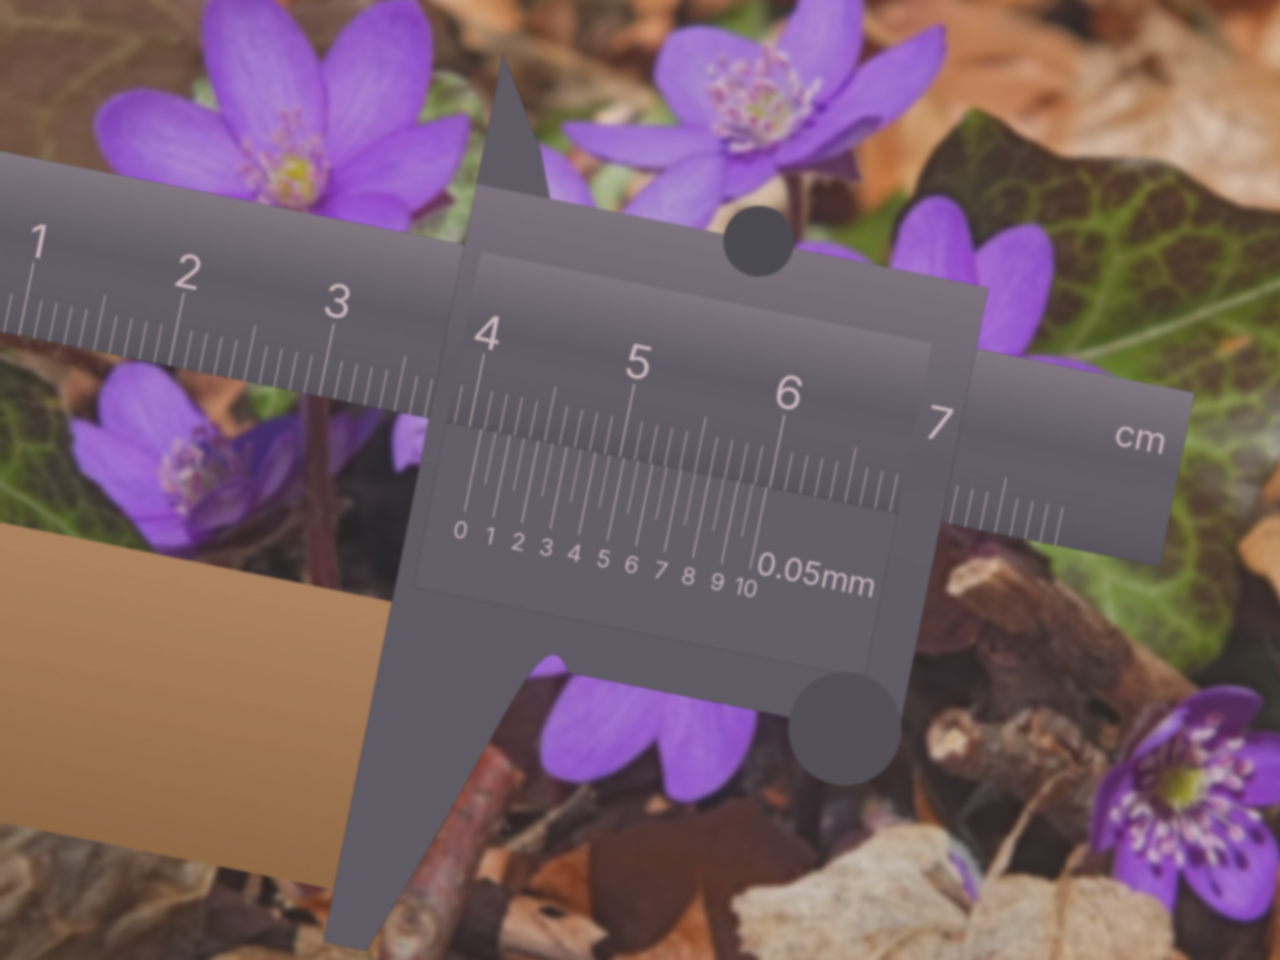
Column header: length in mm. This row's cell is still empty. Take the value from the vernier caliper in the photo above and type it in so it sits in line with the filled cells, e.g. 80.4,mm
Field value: 40.8,mm
